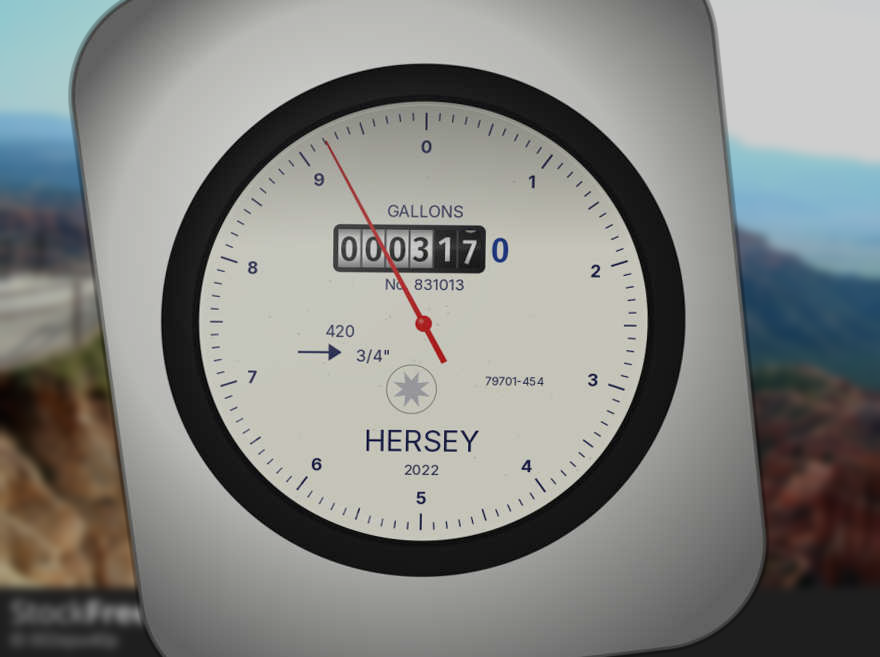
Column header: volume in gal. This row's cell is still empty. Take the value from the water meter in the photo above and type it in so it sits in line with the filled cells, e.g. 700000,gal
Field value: 3169.2,gal
